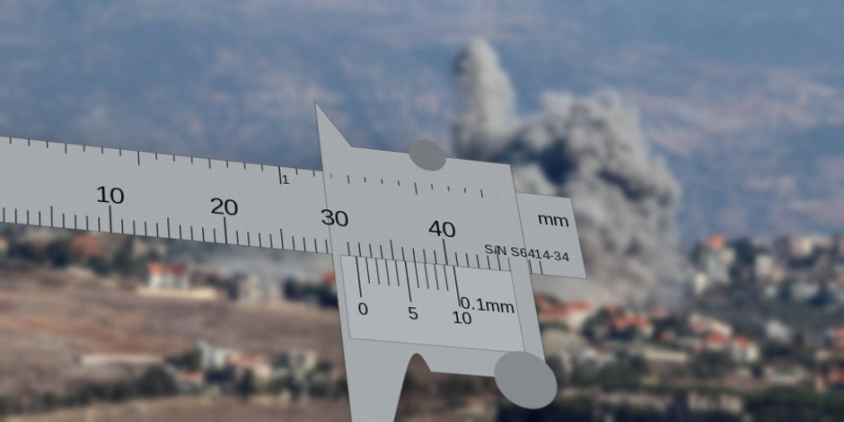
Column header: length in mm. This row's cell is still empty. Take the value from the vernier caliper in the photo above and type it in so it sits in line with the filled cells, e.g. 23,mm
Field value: 31.6,mm
